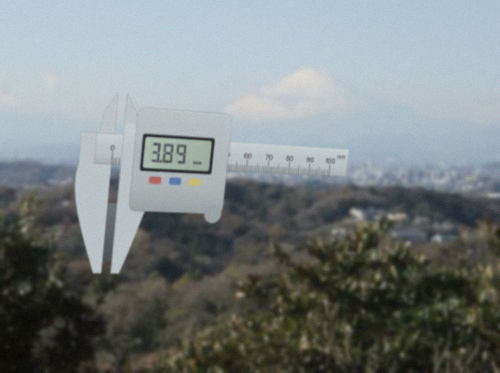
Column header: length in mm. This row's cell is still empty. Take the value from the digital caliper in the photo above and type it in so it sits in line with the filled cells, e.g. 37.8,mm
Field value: 3.89,mm
